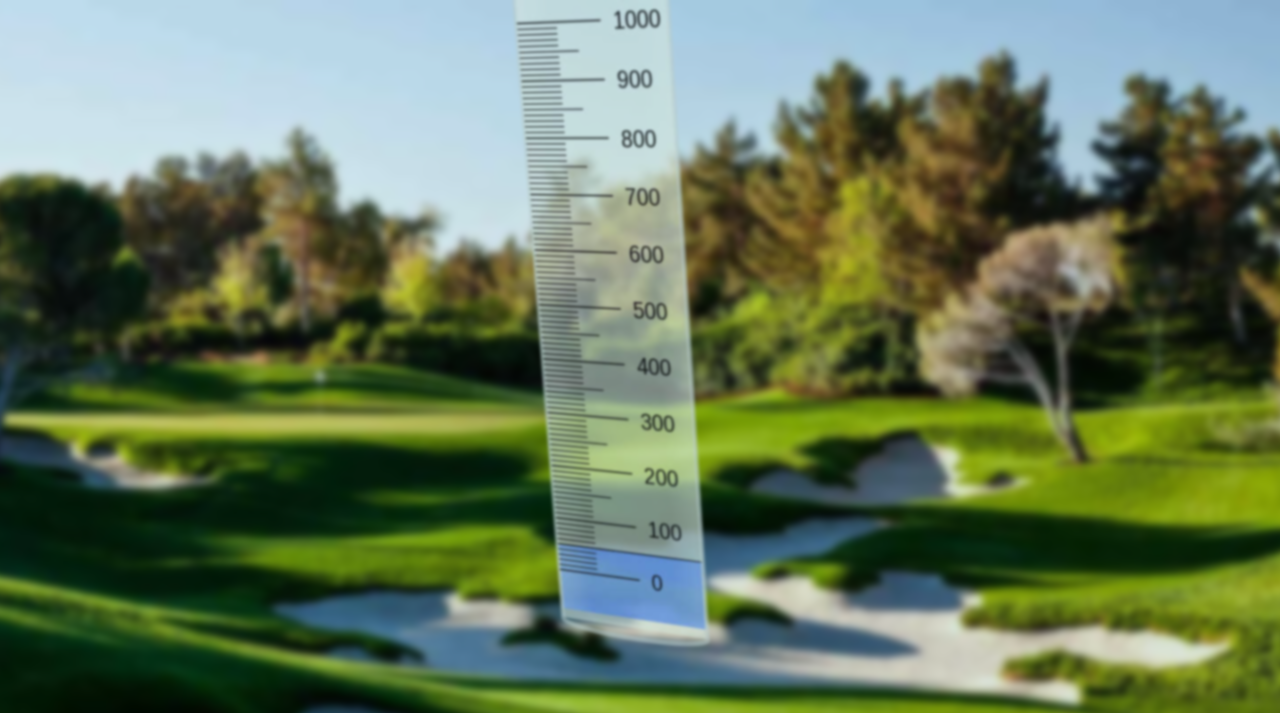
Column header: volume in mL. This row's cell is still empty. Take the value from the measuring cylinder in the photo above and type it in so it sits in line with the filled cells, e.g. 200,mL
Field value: 50,mL
